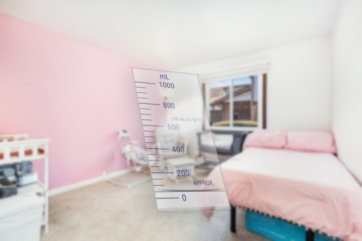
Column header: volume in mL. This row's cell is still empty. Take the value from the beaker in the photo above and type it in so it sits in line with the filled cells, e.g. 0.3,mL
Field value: 50,mL
